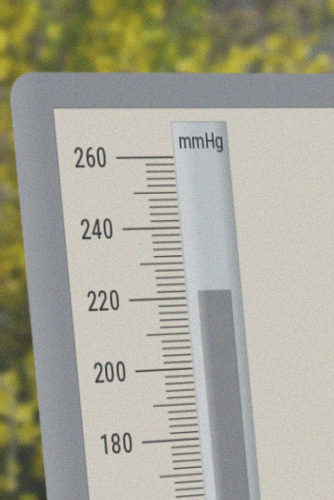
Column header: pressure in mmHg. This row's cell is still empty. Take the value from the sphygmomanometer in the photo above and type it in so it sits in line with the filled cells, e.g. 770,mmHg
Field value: 222,mmHg
